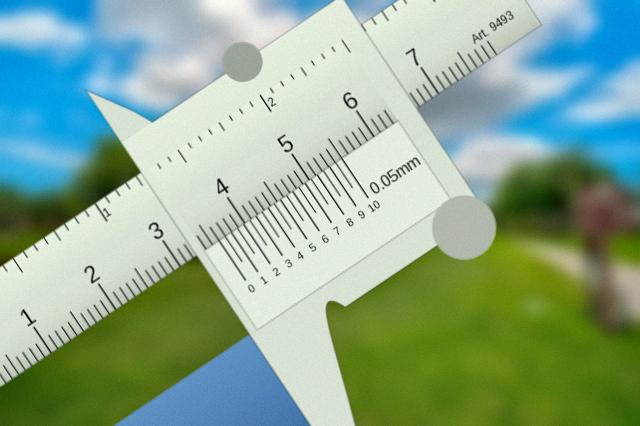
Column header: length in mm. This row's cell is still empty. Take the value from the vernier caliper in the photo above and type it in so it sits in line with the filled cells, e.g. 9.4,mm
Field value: 36.0,mm
